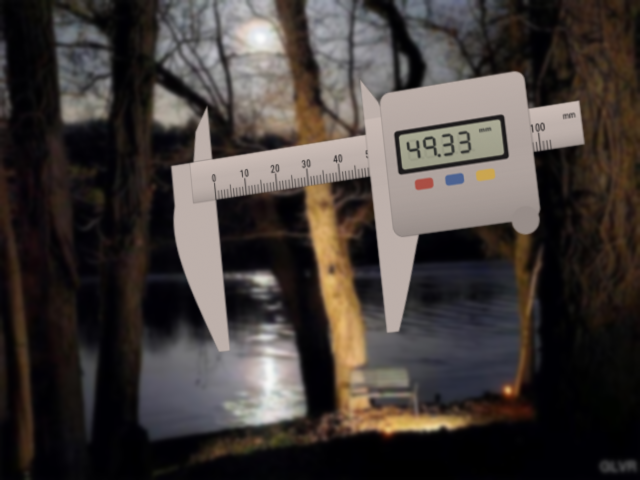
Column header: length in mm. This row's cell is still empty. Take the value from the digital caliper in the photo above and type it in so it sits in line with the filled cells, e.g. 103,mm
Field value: 49.33,mm
